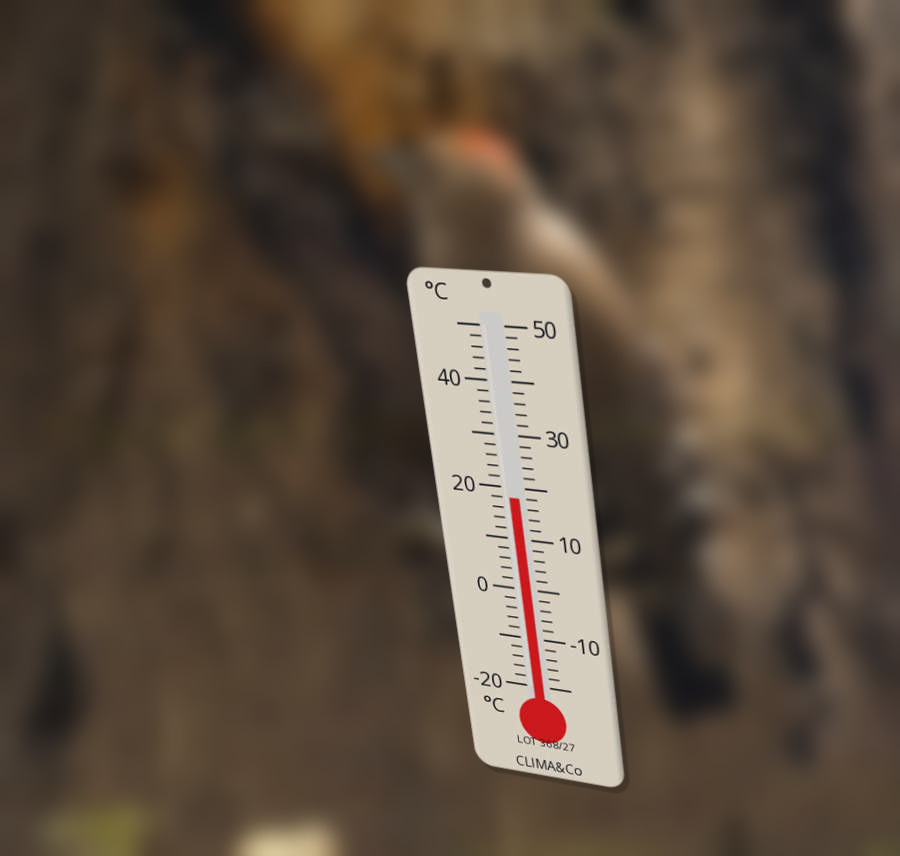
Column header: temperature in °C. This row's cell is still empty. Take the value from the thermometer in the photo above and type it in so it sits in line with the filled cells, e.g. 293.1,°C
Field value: 18,°C
